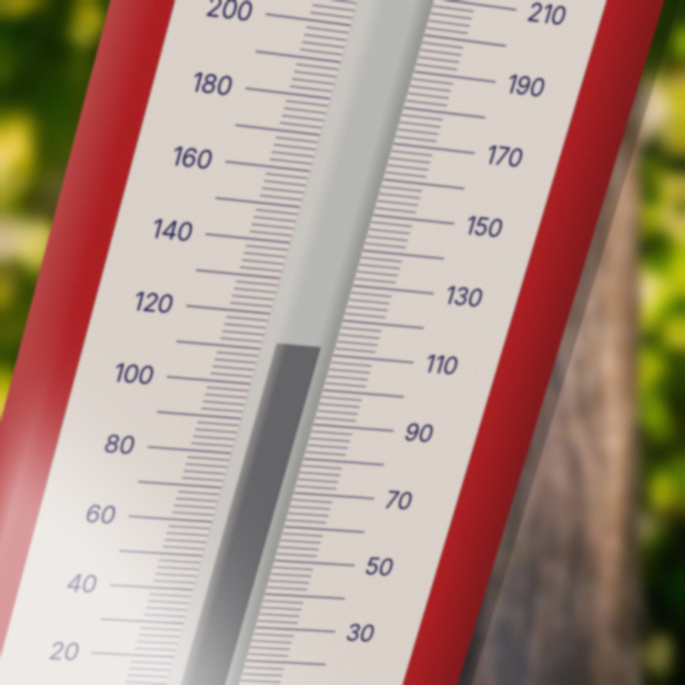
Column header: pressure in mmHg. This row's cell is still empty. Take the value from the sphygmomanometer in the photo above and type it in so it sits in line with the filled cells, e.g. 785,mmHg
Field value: 112,mmHg
